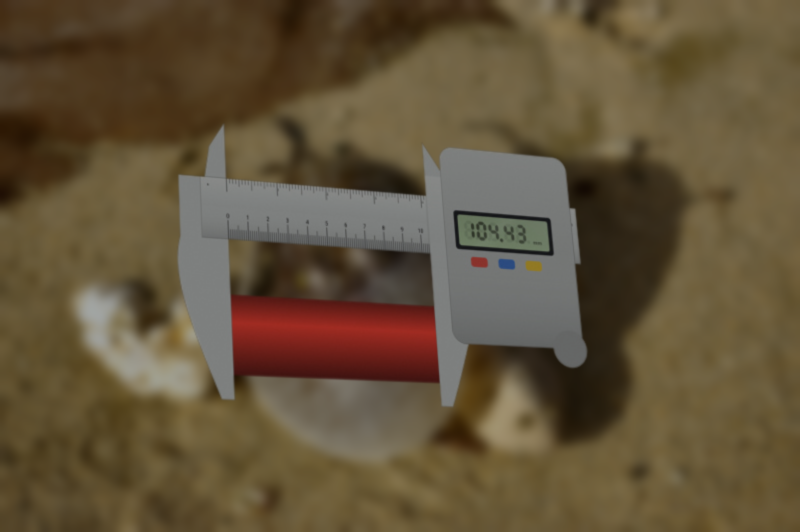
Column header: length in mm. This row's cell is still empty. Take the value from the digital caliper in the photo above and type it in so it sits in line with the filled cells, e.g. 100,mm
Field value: 104.43,mm
